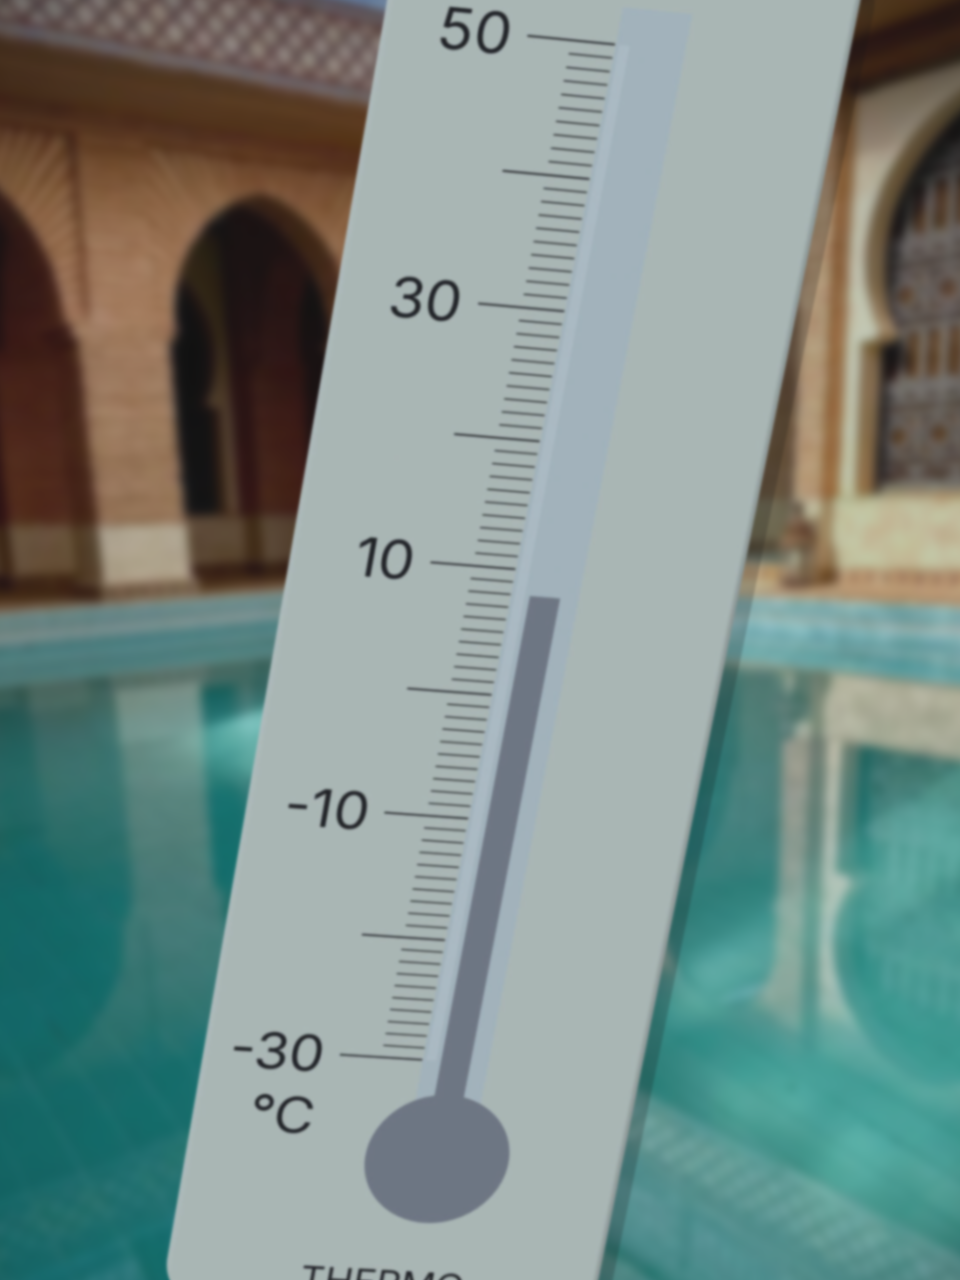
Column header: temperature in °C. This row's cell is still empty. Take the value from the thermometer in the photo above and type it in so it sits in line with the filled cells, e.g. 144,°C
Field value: 8,°C
